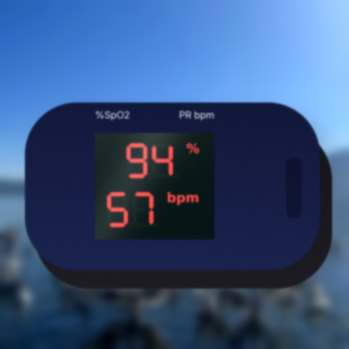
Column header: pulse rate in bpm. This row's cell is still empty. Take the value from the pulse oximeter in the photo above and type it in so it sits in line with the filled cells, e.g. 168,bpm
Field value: 57,bpm
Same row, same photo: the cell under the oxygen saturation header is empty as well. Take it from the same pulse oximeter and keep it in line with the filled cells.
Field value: 94,%
